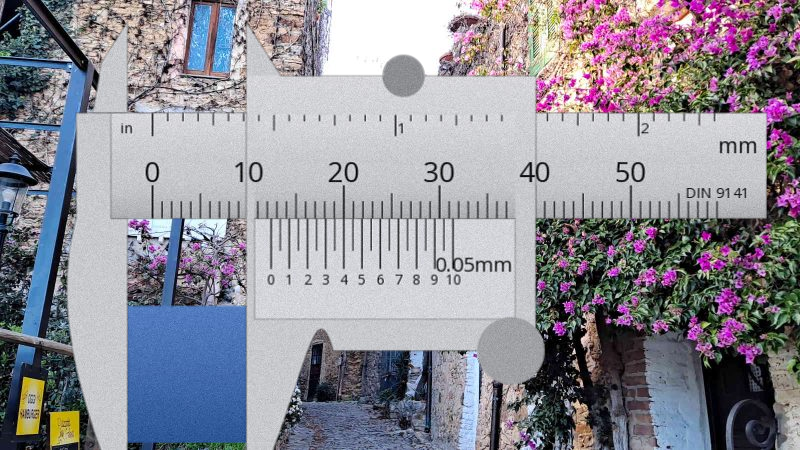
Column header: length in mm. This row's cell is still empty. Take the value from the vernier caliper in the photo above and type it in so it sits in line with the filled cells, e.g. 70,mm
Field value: 12.4,mm
